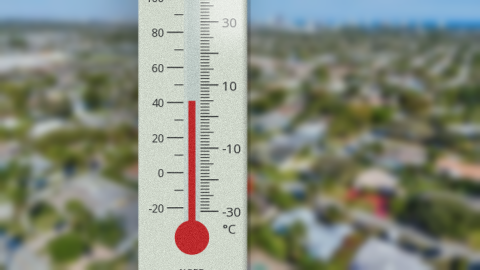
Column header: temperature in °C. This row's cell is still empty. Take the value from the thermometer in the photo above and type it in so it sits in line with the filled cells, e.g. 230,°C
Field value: 5,°C
